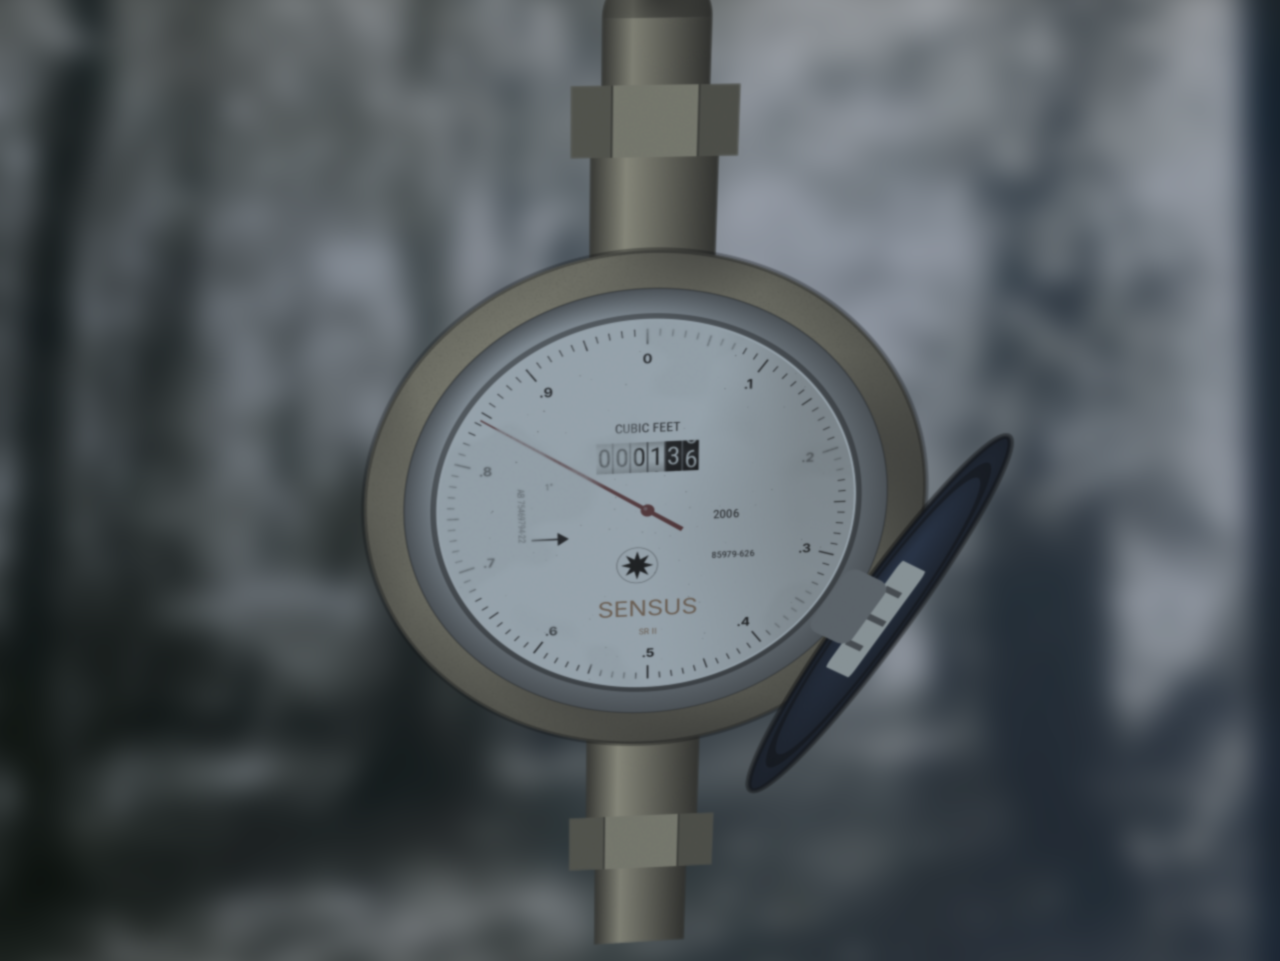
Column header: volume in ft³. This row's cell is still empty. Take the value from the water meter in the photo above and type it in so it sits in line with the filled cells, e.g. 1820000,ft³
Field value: 135.84,ft³
